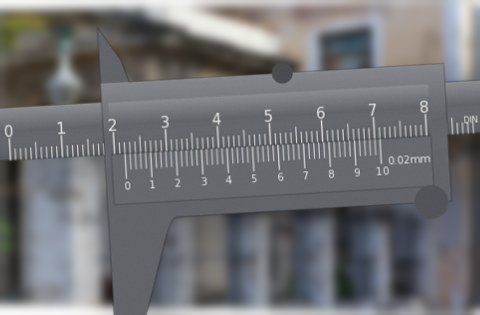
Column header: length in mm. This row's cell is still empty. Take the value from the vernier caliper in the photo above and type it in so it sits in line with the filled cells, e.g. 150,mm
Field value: 22.0,mm
